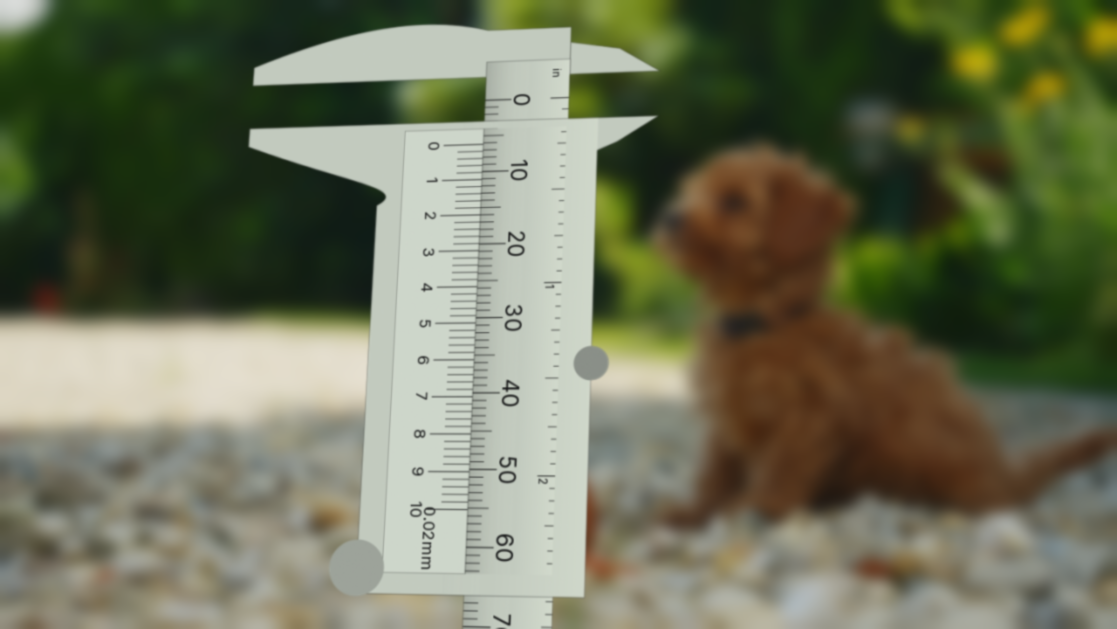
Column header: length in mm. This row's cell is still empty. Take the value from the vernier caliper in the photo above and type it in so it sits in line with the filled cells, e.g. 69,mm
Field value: 6.2,mm
